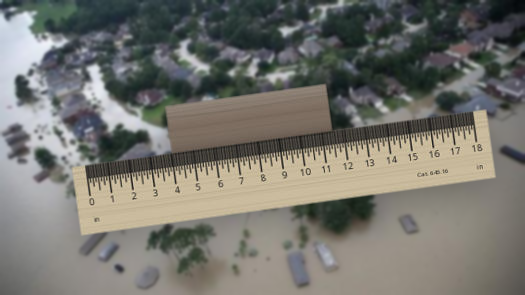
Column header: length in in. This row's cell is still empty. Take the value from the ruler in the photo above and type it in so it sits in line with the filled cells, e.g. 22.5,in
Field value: 7.5,in
